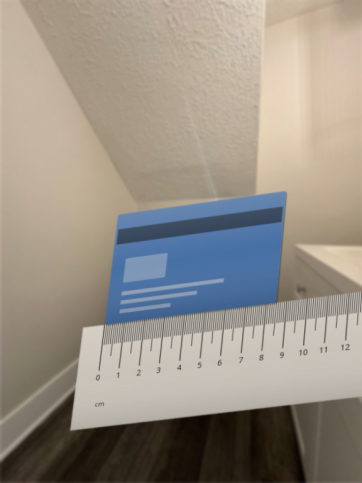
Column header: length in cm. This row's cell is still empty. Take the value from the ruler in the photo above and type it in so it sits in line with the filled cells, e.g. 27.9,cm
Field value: 8.5,cm
